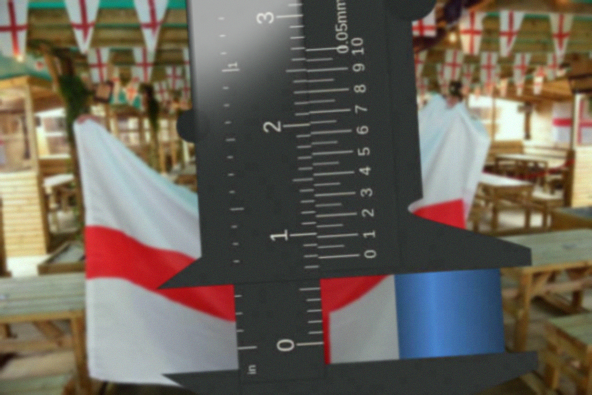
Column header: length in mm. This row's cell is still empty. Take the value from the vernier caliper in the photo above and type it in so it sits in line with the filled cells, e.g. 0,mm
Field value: 7.8,mm
